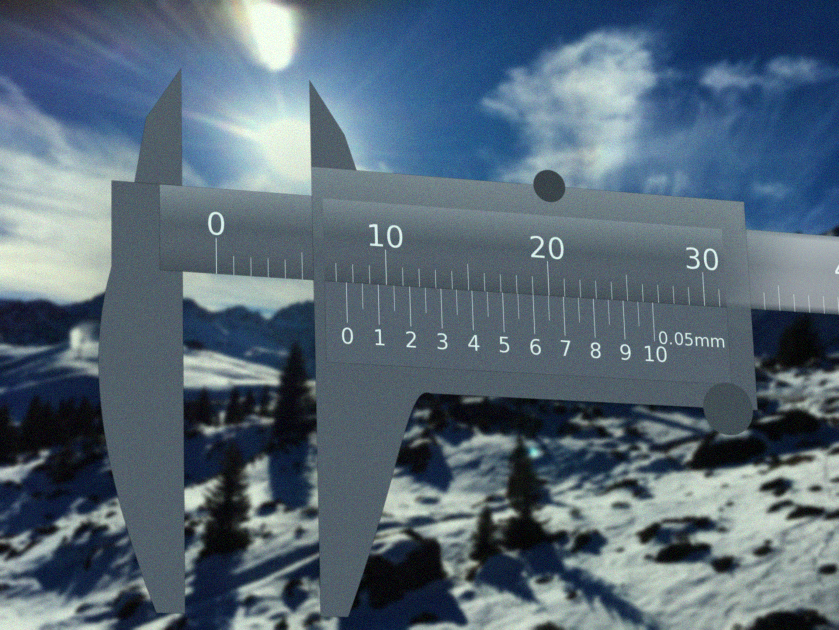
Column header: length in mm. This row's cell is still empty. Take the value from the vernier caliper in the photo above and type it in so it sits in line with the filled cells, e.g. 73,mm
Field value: 7.6,mm
